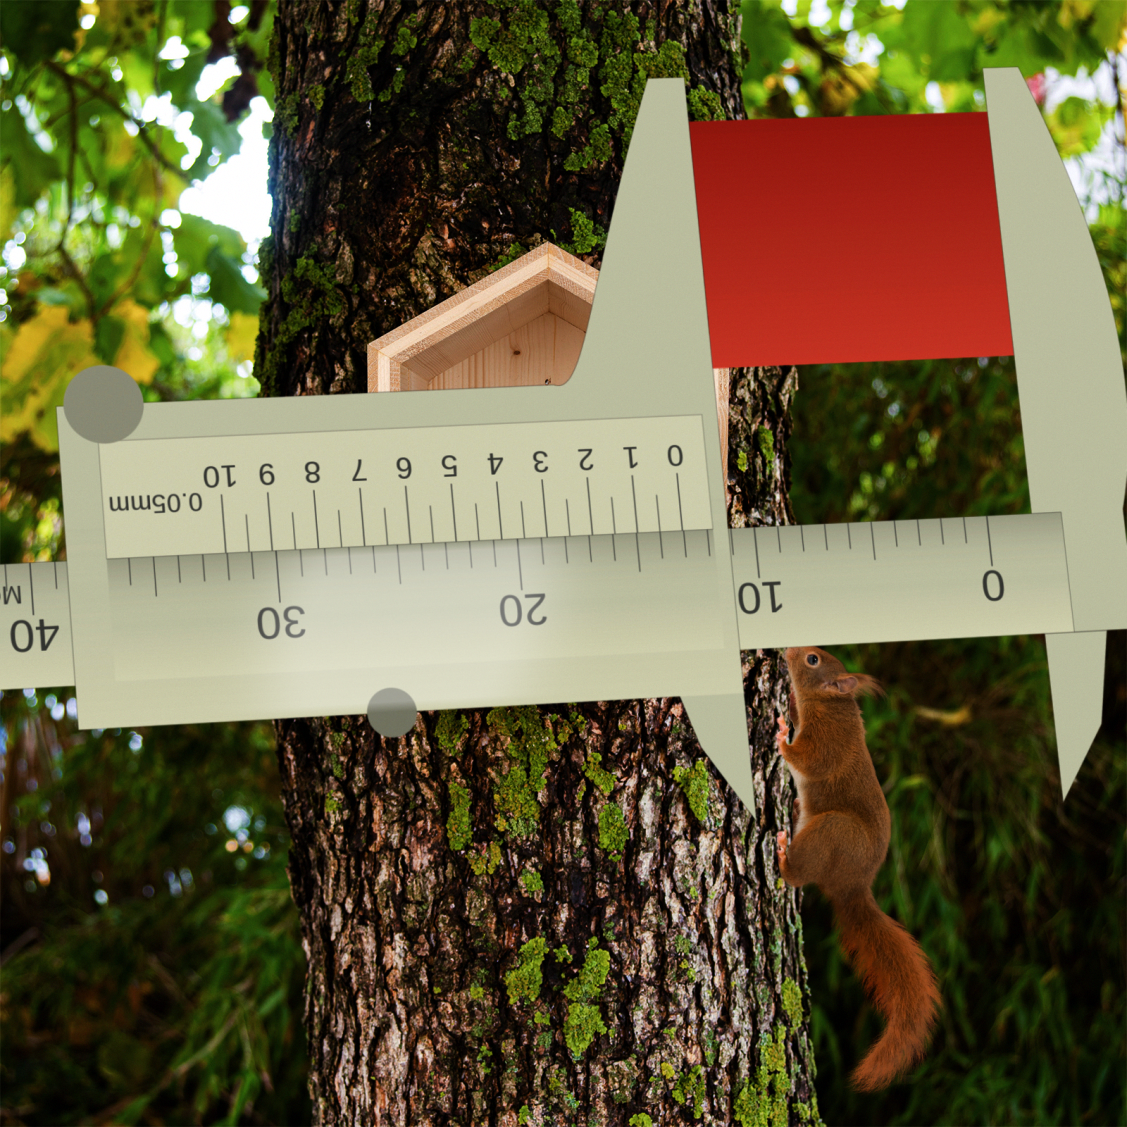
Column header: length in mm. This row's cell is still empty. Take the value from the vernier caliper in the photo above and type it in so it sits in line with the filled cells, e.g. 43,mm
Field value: 13.05,mm
